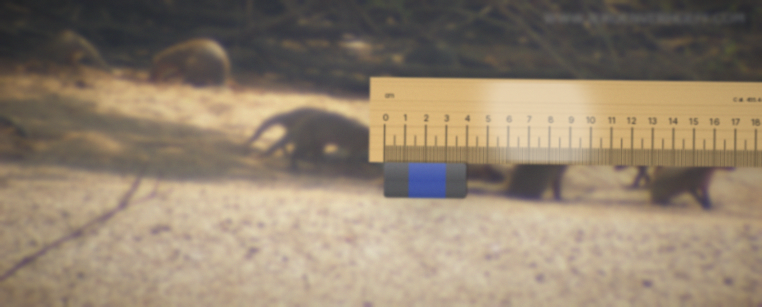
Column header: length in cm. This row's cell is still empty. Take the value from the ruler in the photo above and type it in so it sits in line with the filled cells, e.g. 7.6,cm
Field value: 4,cm
